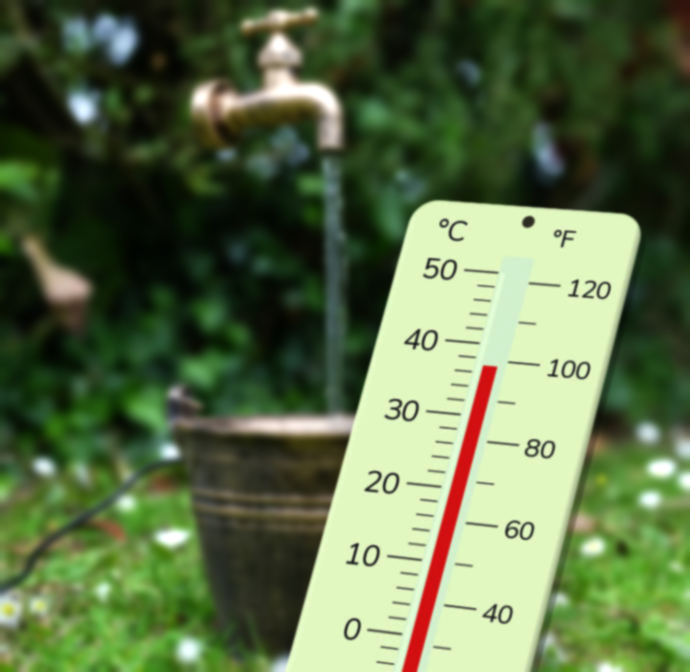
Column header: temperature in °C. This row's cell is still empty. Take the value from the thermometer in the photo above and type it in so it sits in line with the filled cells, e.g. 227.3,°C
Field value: 37,°C
